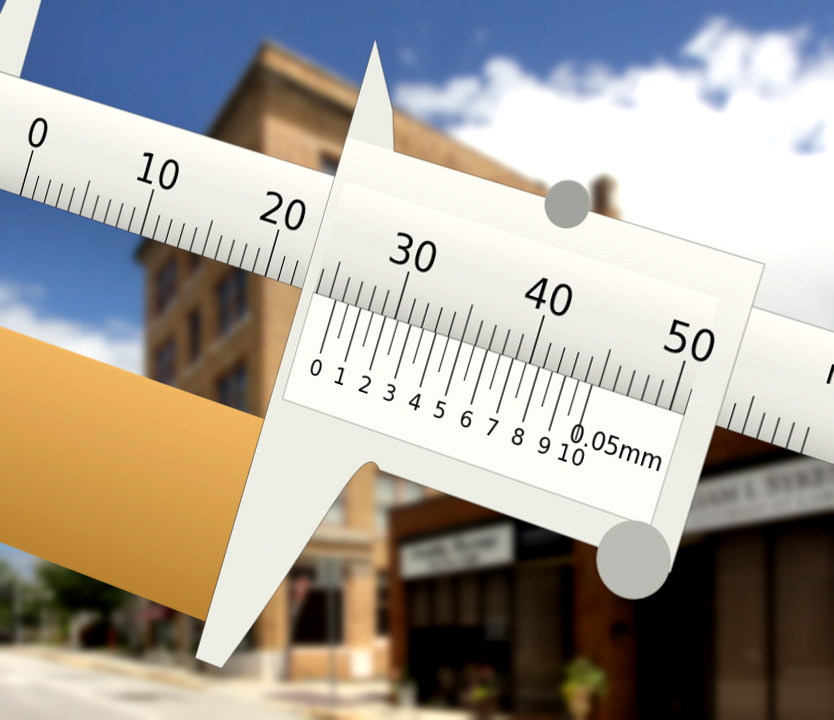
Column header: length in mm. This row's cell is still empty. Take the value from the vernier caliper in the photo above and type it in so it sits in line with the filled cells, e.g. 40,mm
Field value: 25.5,mm
